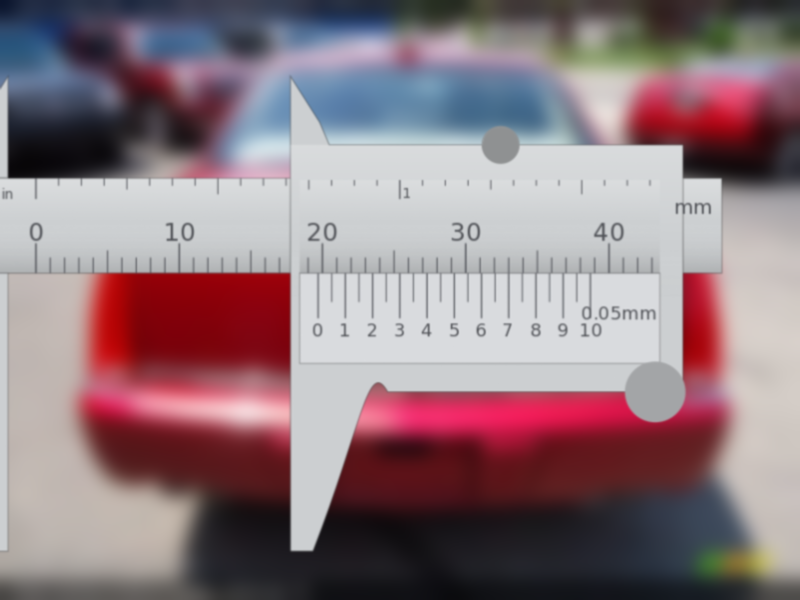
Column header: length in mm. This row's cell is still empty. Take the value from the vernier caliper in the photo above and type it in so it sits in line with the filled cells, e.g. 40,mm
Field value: 19.7,mm
